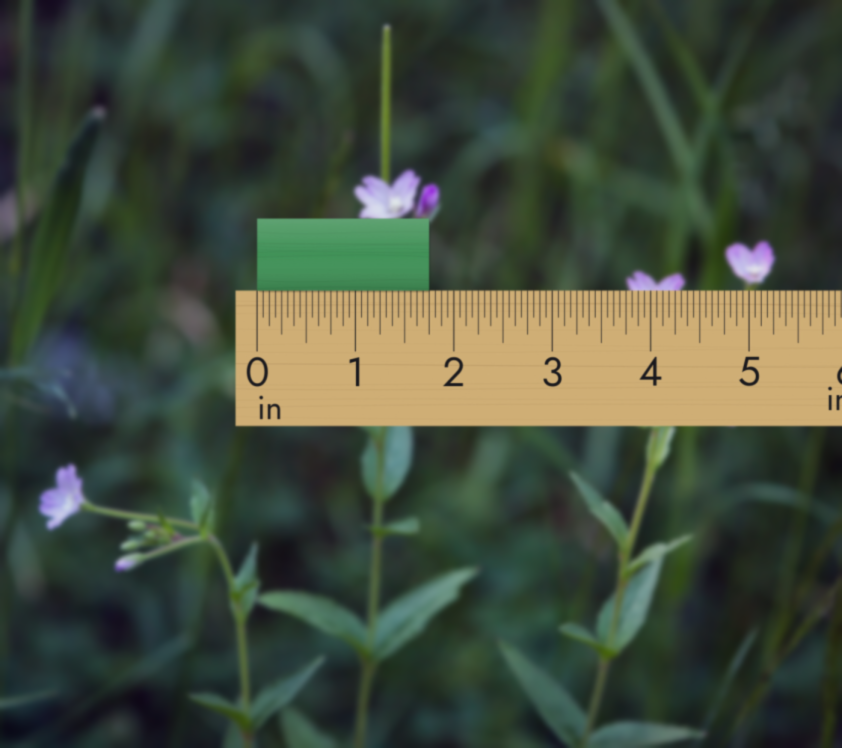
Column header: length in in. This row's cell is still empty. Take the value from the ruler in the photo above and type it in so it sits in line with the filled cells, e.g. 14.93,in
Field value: 1.75,in
